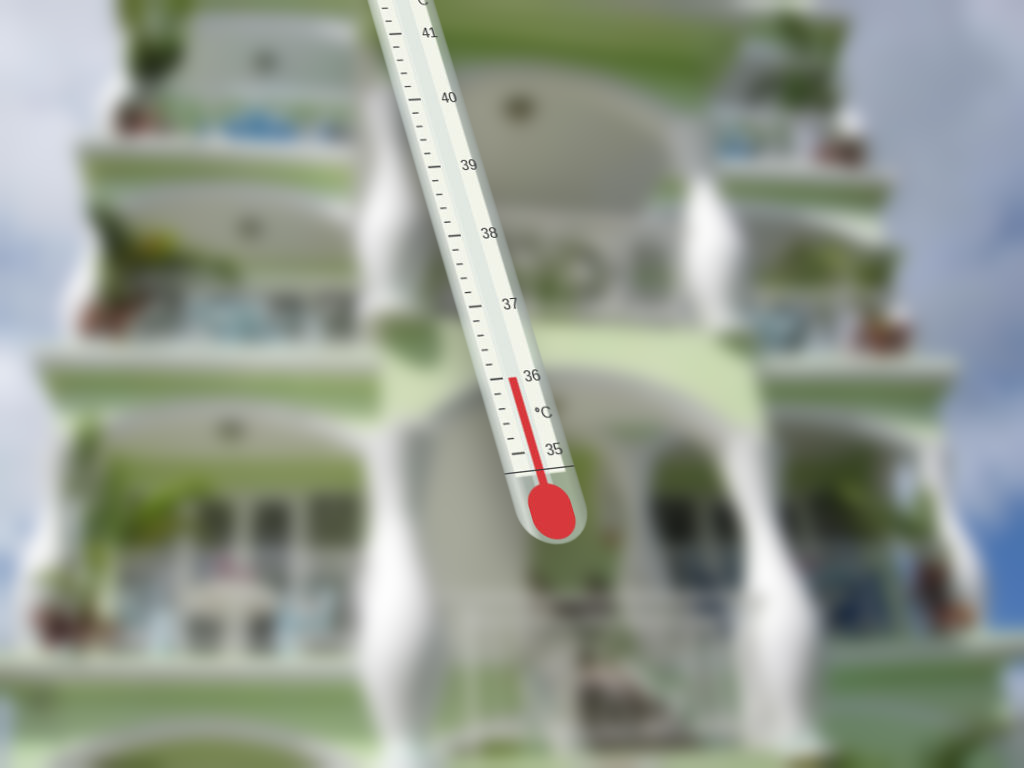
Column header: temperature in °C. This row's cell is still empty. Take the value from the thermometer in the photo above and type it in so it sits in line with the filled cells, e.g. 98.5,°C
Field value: 36,°C
